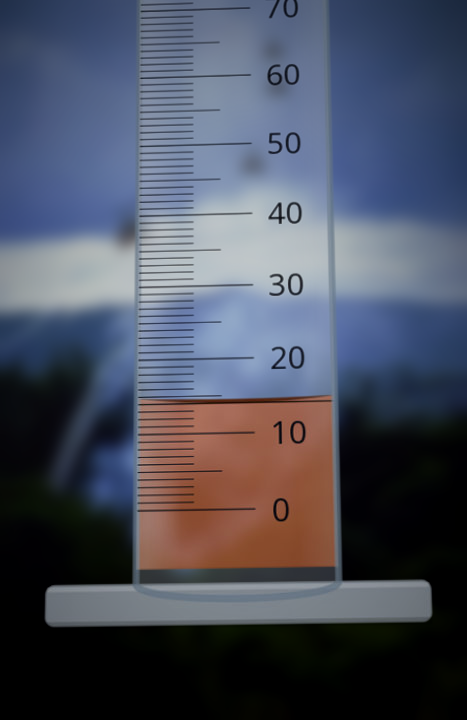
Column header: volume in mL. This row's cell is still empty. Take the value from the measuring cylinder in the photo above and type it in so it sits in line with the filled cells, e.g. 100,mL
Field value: 14,mL
